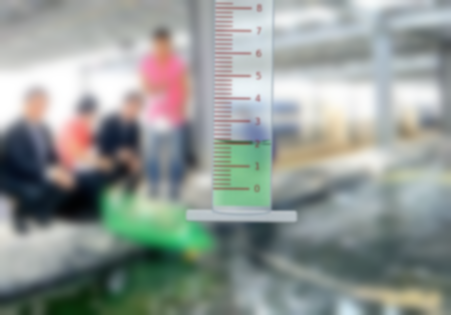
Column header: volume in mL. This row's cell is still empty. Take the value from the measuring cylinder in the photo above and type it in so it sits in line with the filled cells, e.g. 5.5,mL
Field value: 2,mL
